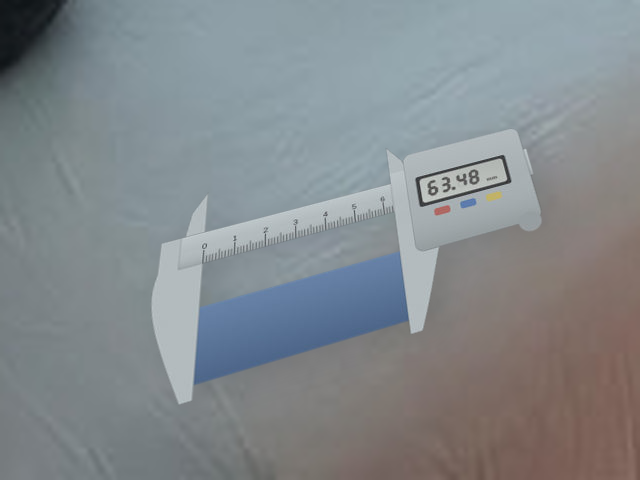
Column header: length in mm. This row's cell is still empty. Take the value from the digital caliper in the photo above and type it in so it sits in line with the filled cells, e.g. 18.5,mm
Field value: 63.48,mm
